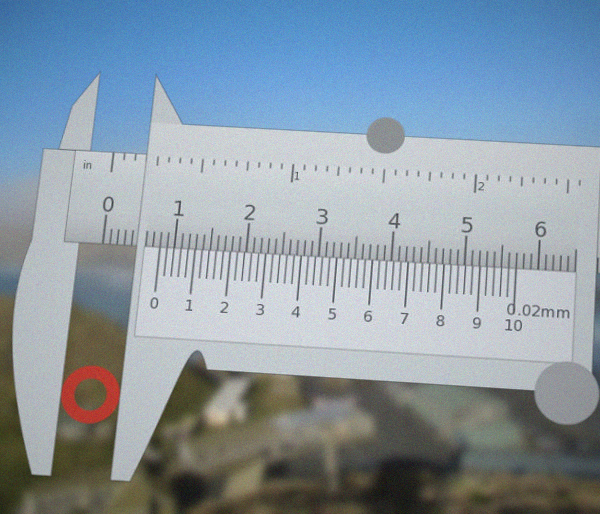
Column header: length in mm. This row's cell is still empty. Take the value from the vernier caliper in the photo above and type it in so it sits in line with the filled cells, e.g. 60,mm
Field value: 8.0,mm
